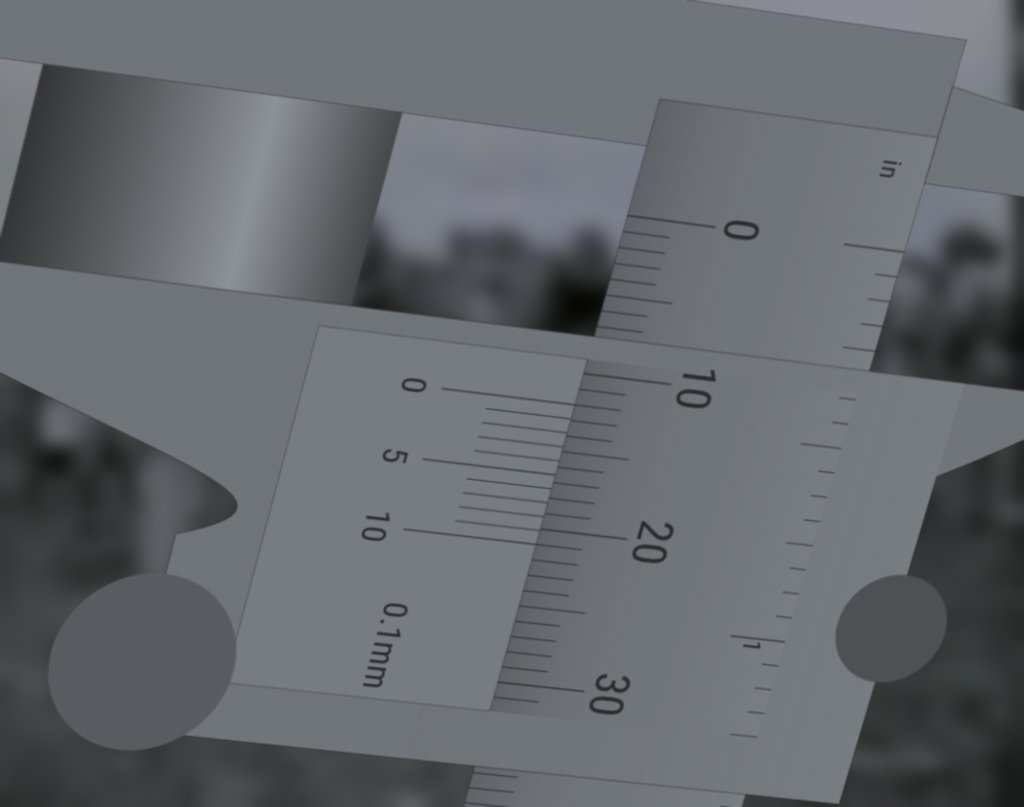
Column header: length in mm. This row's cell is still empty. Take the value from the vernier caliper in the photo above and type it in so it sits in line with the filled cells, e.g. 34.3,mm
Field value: 12.0,mm
